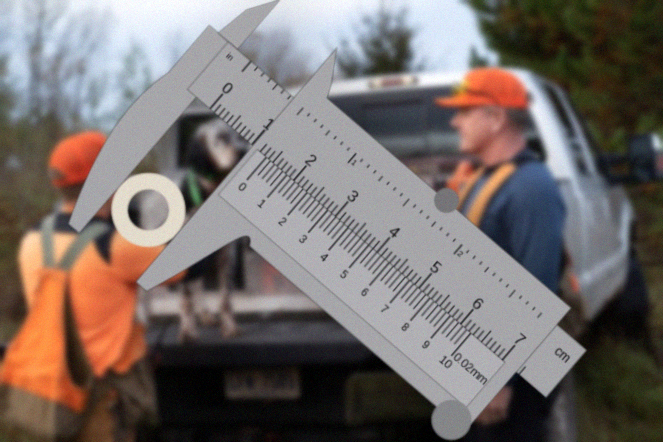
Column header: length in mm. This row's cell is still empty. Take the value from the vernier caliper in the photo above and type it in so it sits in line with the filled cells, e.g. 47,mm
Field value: 13.5,mm
